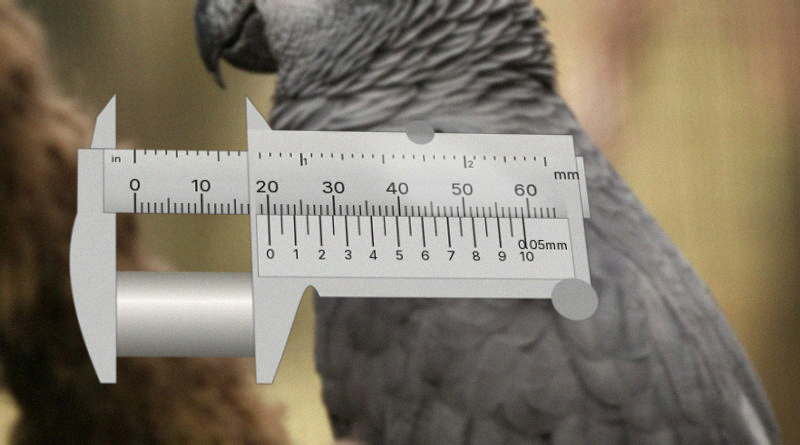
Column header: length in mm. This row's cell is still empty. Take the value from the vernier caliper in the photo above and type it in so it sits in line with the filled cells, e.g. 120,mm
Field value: 20.0,mm
